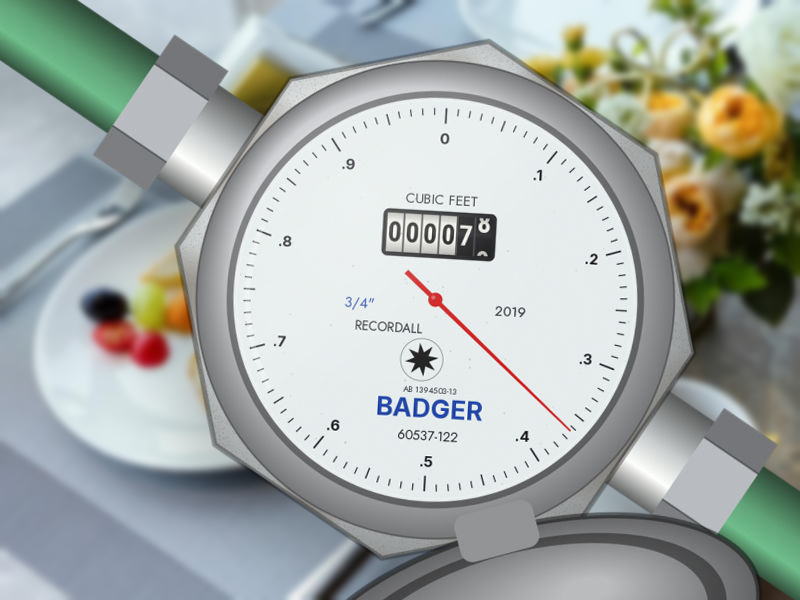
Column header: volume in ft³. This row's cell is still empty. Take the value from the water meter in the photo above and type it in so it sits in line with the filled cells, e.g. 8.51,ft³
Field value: 78.36,ft³
